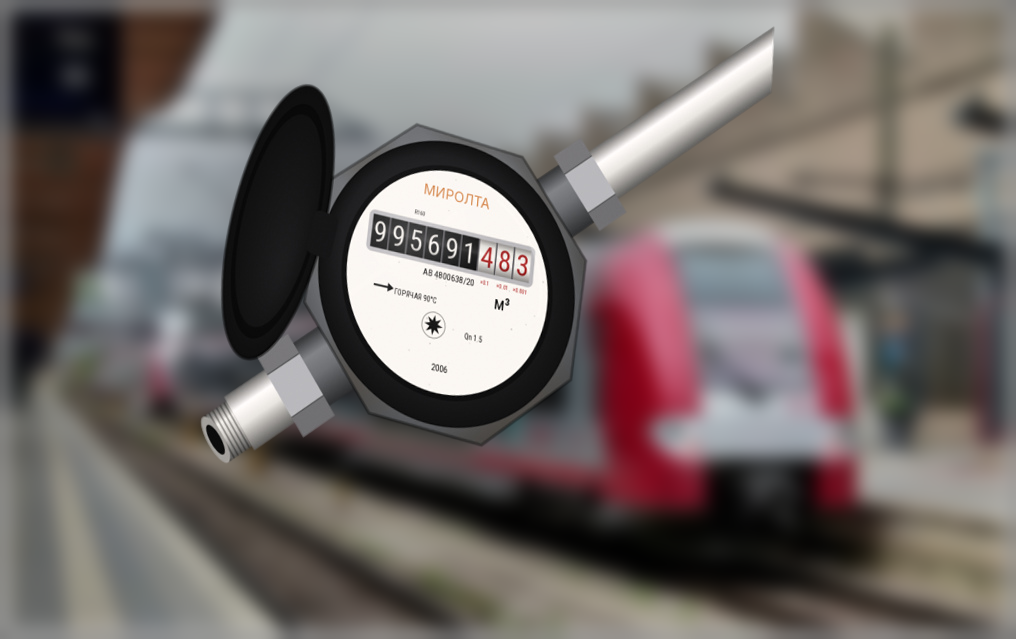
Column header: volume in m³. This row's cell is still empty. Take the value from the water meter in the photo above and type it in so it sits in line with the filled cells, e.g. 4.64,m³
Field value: 995691.483,m³
